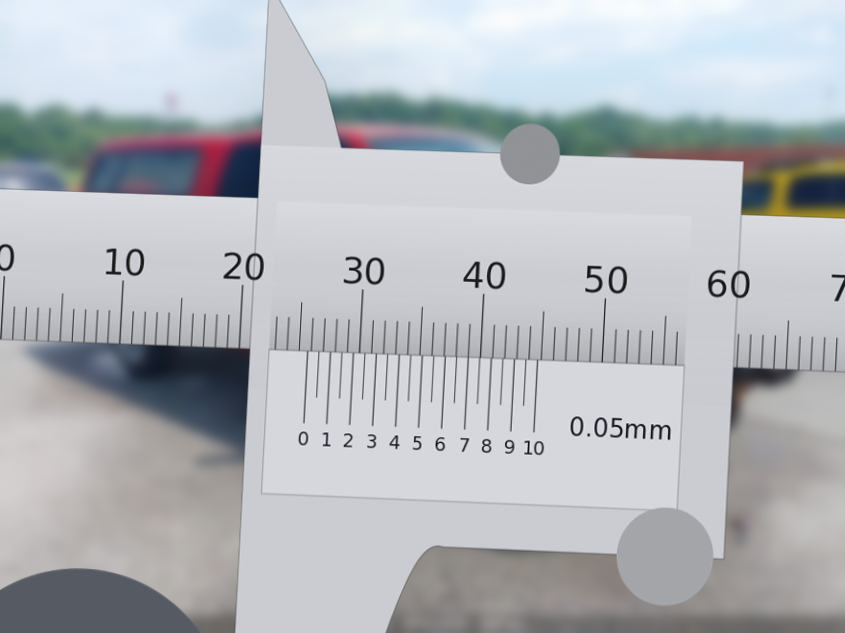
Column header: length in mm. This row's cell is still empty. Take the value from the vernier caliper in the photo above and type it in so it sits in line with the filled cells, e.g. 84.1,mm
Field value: 25.7,mm
